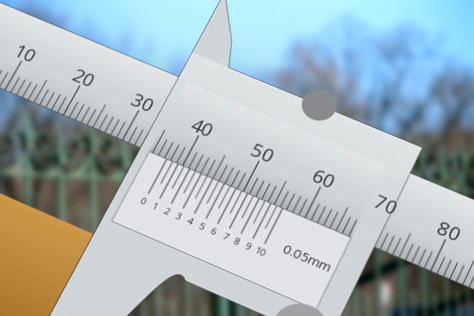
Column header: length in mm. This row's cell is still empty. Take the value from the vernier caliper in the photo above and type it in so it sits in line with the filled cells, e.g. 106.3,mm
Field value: 37.4,mm
